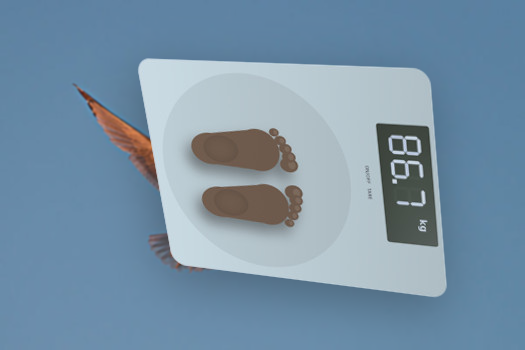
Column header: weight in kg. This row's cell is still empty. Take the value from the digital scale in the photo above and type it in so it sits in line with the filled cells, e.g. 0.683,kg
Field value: 86.7,kg
